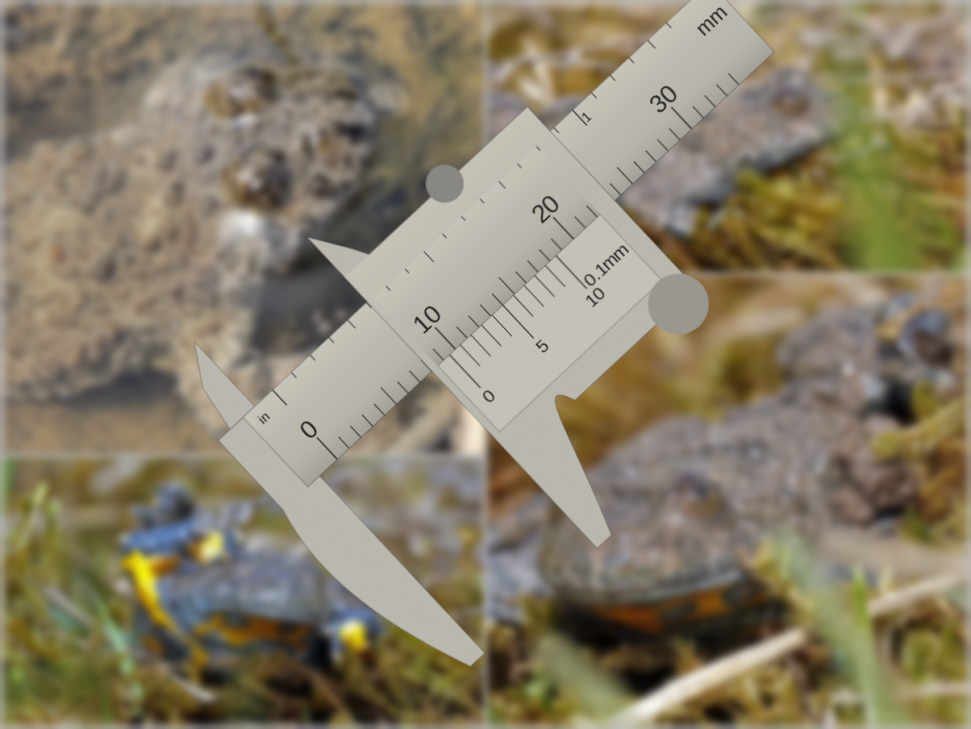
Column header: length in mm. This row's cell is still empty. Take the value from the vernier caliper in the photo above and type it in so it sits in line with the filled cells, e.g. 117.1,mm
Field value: 9.5,mm
